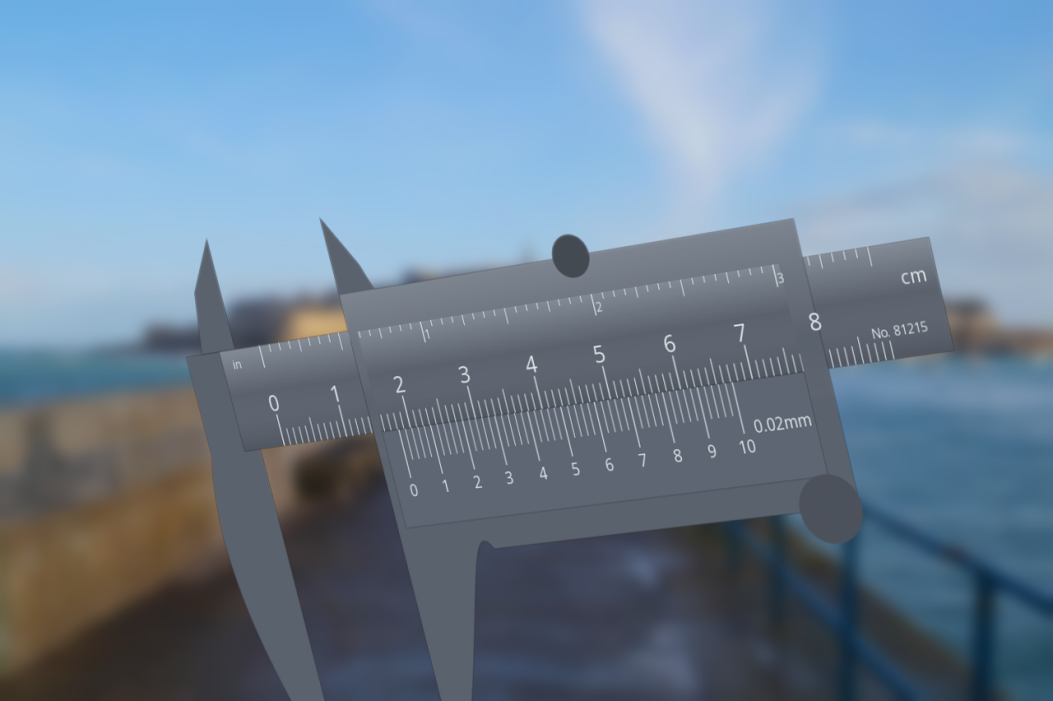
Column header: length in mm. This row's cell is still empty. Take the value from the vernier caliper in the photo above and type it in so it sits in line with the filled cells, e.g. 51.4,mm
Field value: 18.2,mm
